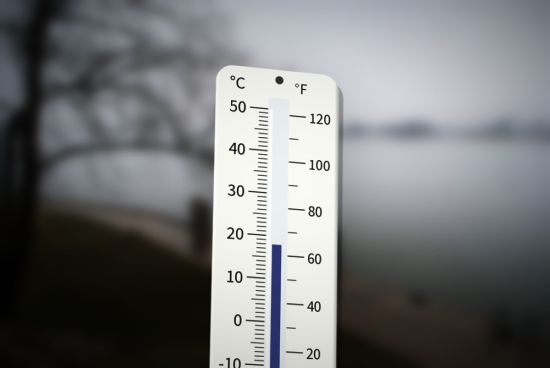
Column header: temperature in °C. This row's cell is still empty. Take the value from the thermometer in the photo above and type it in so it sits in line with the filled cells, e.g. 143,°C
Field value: 18,°C
